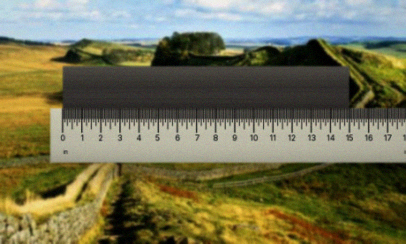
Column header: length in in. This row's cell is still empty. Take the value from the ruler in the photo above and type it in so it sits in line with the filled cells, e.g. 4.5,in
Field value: 15,in
